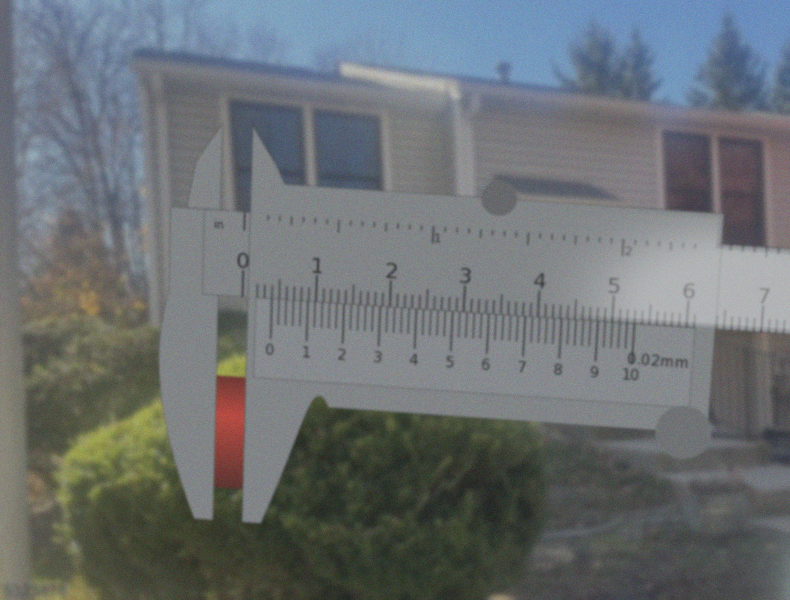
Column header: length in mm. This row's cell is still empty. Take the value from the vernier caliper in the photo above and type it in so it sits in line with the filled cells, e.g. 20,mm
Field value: 4.0,mm
